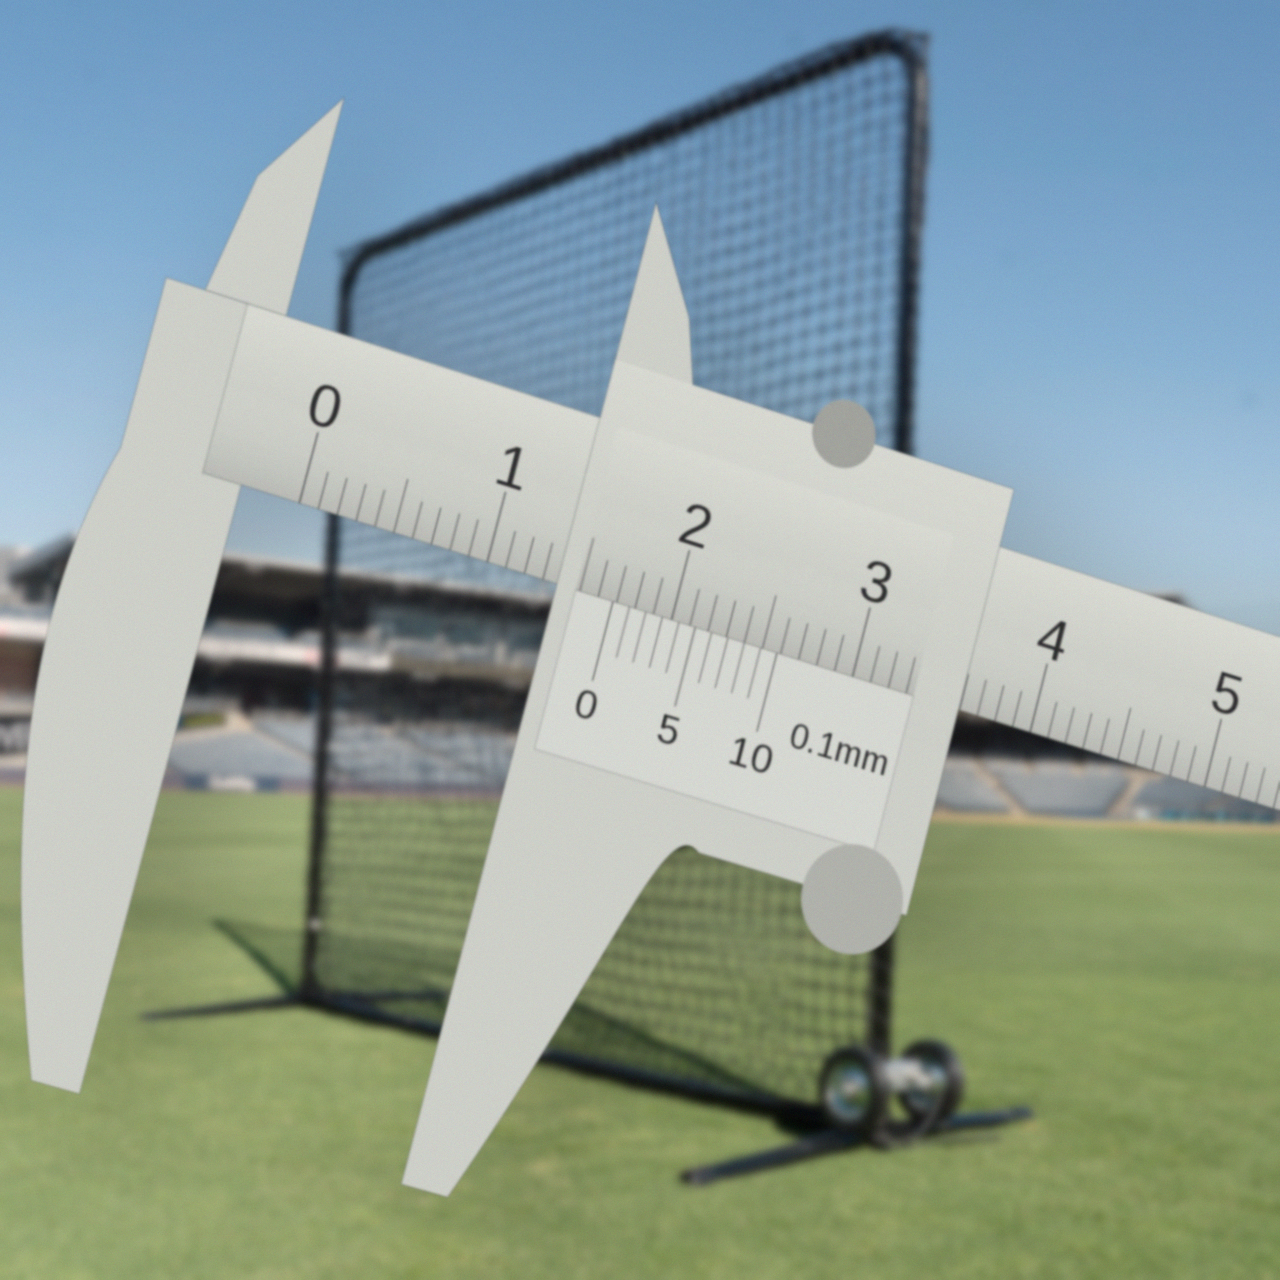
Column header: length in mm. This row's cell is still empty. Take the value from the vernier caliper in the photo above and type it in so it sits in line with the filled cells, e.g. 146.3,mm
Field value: 16.8,mm
